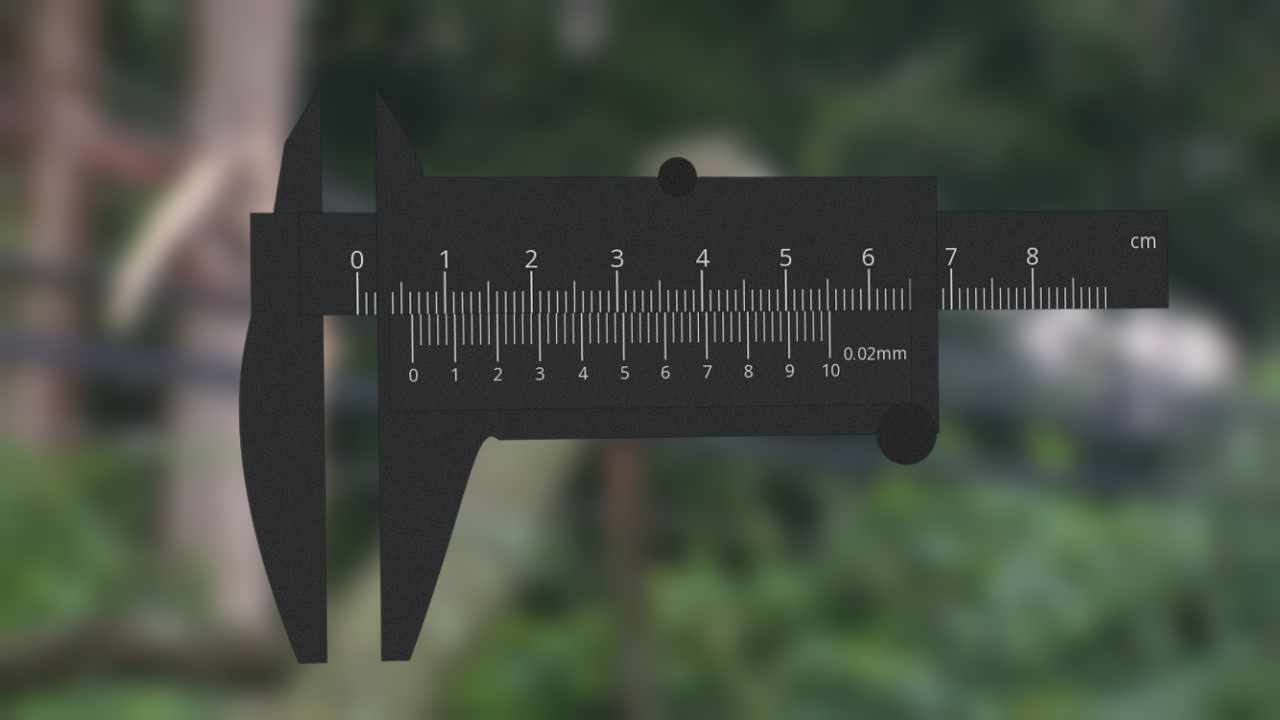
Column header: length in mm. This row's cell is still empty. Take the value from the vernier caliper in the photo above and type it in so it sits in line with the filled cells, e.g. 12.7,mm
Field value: 6.2,mm
